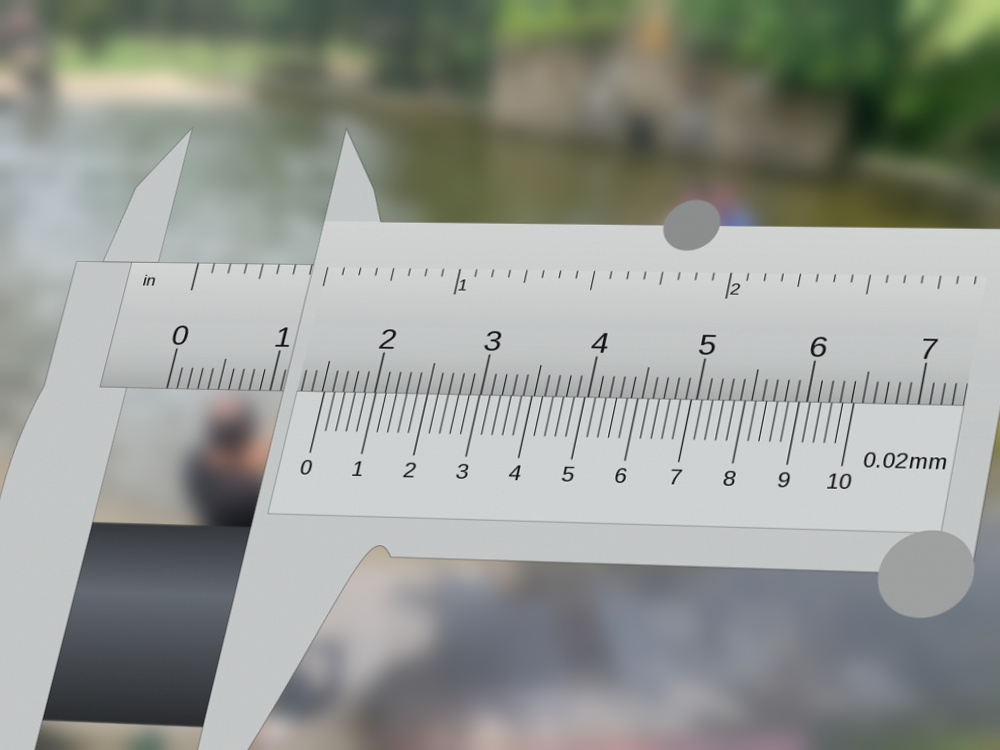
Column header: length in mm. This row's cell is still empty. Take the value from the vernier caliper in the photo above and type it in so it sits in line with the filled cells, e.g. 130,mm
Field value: 15.2,mm
